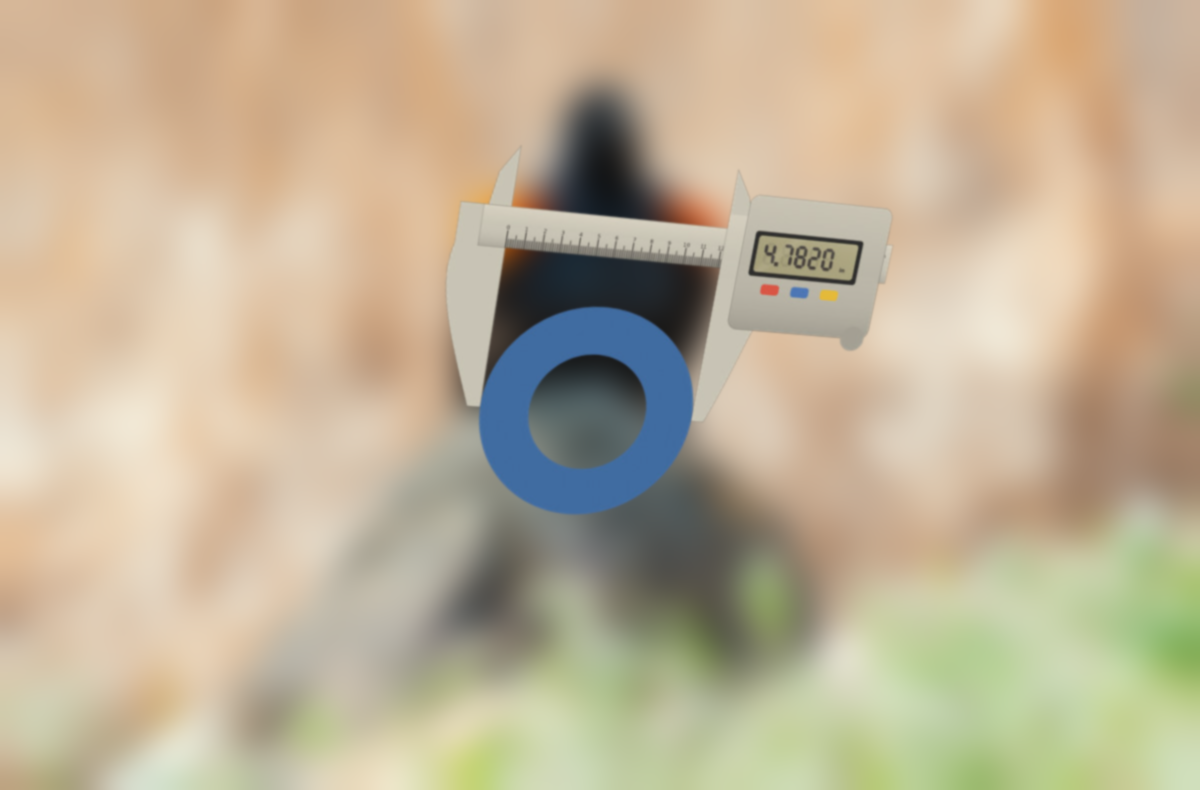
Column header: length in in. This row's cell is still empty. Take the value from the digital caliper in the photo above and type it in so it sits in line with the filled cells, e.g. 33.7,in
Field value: 4.7820,in
